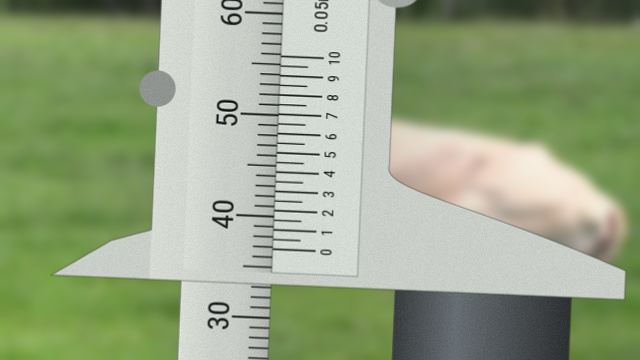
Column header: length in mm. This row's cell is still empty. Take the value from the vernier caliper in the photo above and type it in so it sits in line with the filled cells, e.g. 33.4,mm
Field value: 36.8,mm
